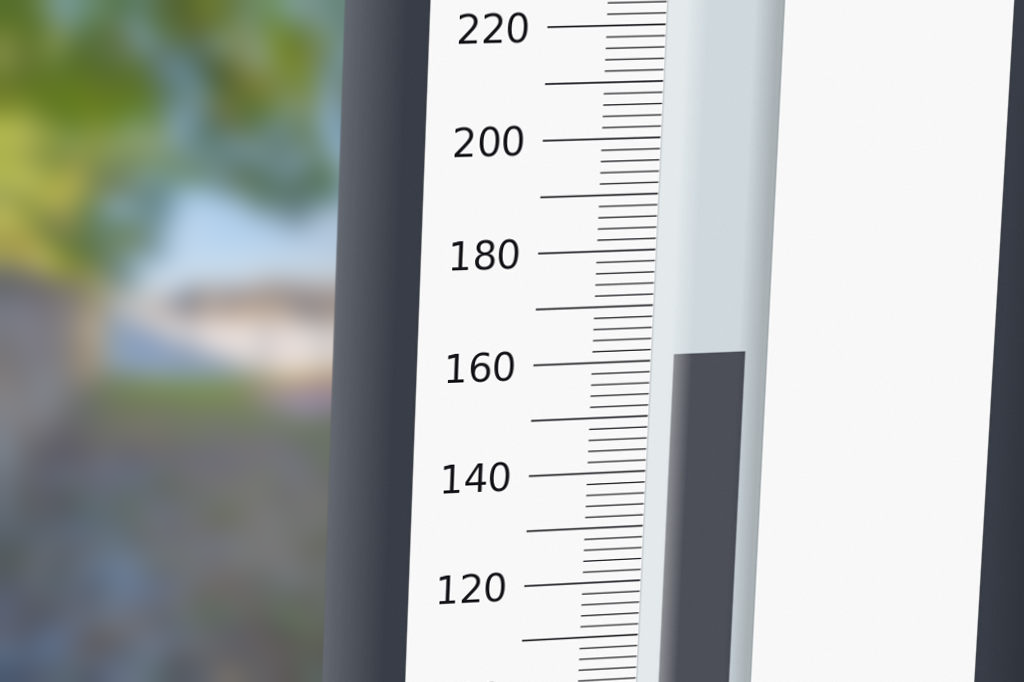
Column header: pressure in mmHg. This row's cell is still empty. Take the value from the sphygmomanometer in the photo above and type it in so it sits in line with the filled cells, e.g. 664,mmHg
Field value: 161,mmHg
